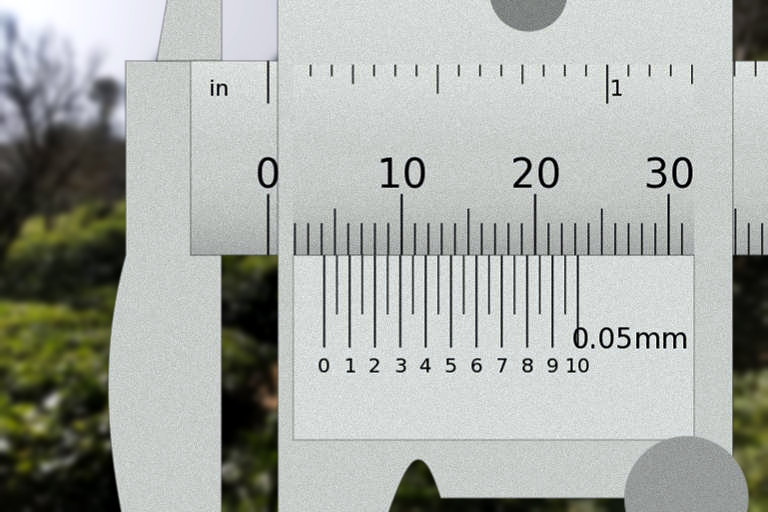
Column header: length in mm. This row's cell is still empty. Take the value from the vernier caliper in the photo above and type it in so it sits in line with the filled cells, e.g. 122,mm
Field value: 4.2,mm
